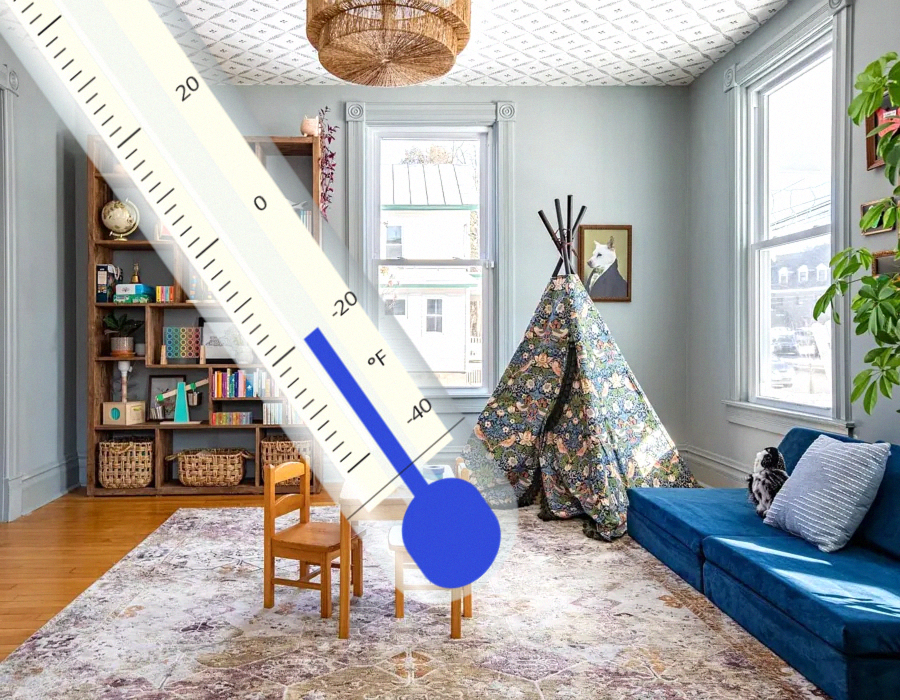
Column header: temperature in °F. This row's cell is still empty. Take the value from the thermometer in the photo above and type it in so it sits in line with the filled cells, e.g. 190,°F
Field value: -20,°F
